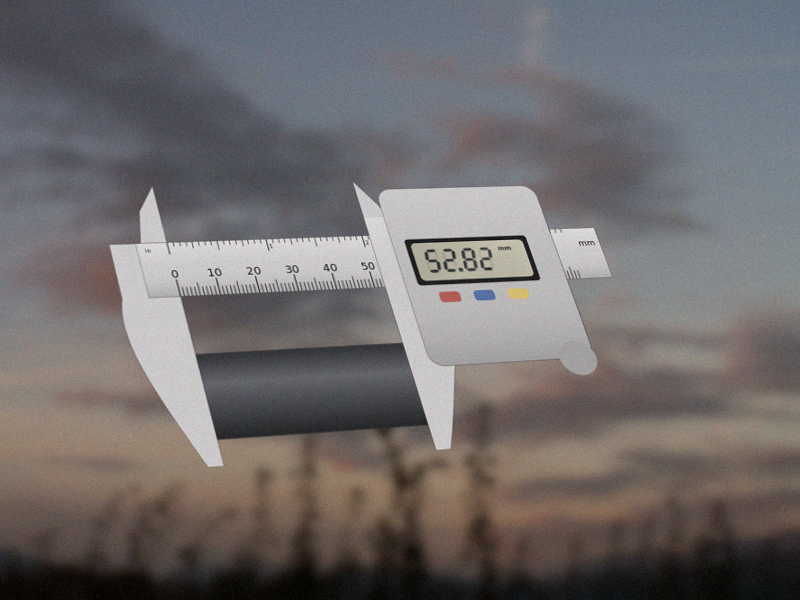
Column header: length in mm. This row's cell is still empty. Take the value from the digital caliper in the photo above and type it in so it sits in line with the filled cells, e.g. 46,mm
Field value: 52.82,mm
